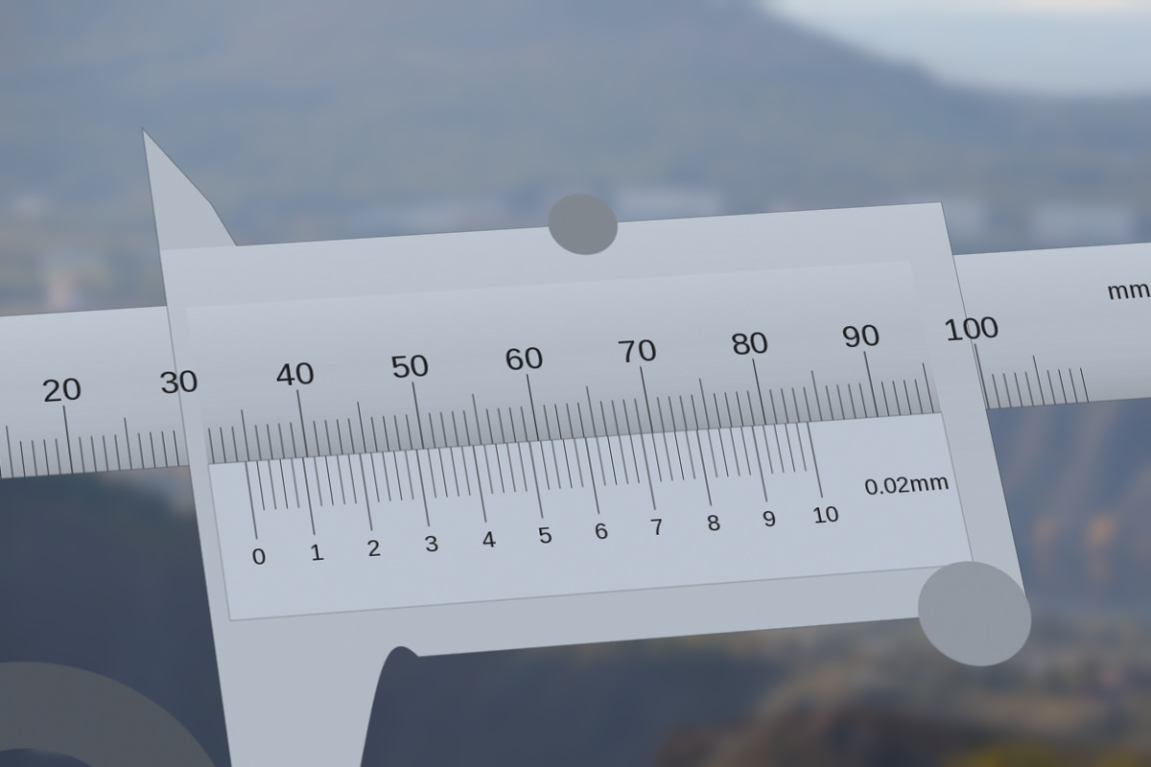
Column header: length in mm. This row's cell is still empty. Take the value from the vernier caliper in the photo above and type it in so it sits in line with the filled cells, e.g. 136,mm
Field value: 34.7,mm
